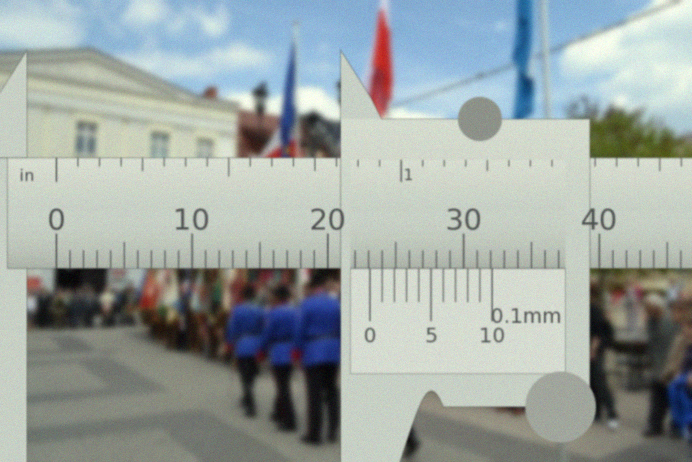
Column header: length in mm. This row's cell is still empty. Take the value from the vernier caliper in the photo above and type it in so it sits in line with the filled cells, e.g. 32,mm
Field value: 23.1,mm
